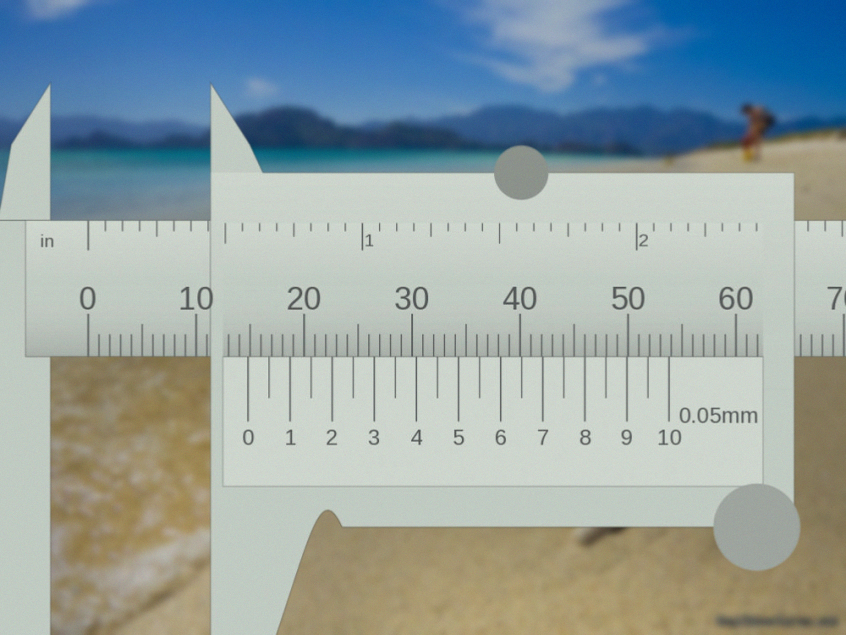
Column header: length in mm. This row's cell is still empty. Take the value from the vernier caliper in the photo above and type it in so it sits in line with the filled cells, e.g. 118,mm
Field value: 14.8,mm
